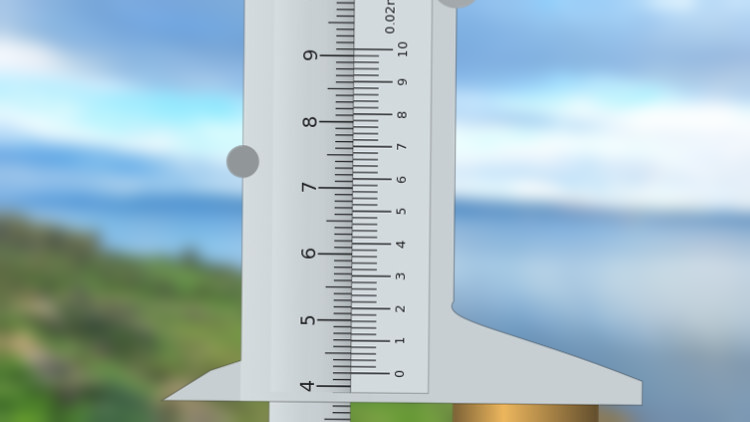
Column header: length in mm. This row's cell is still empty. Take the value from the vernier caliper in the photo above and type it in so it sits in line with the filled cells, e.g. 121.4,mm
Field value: 42.0,mm
